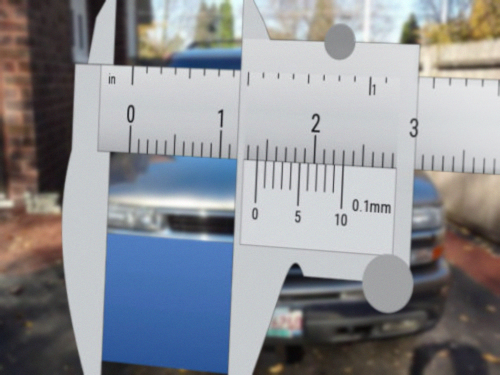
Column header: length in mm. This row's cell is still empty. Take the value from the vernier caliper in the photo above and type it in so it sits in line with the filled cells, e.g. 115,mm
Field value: 14.0,mm
